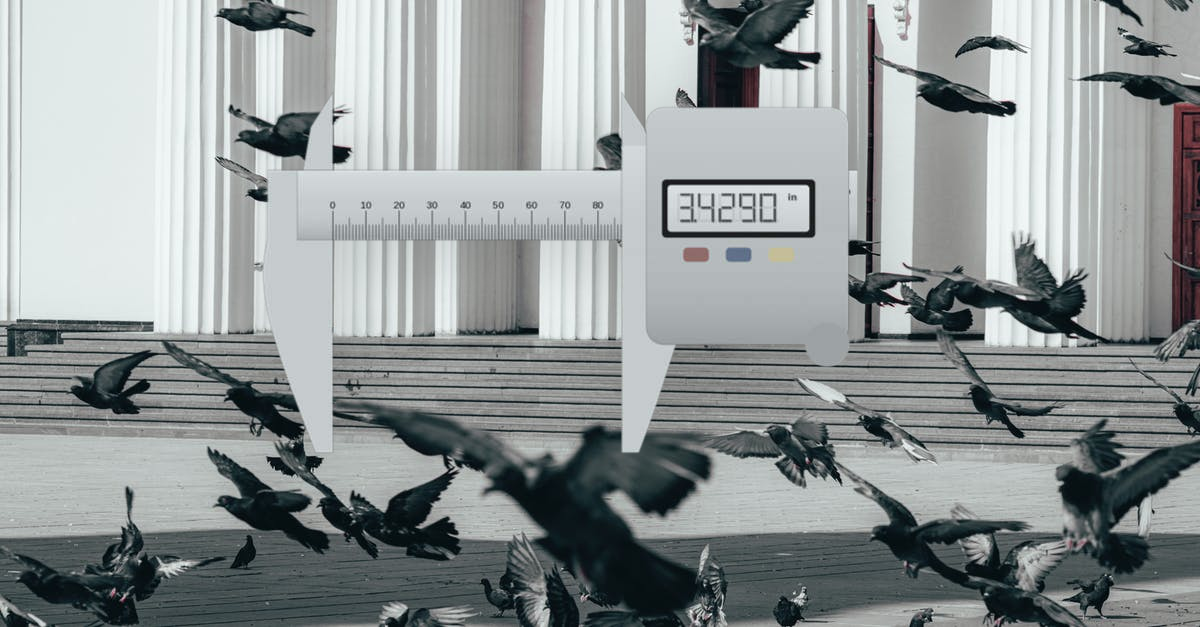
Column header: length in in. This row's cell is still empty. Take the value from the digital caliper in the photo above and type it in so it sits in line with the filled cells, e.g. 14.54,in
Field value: 3.4290,in
